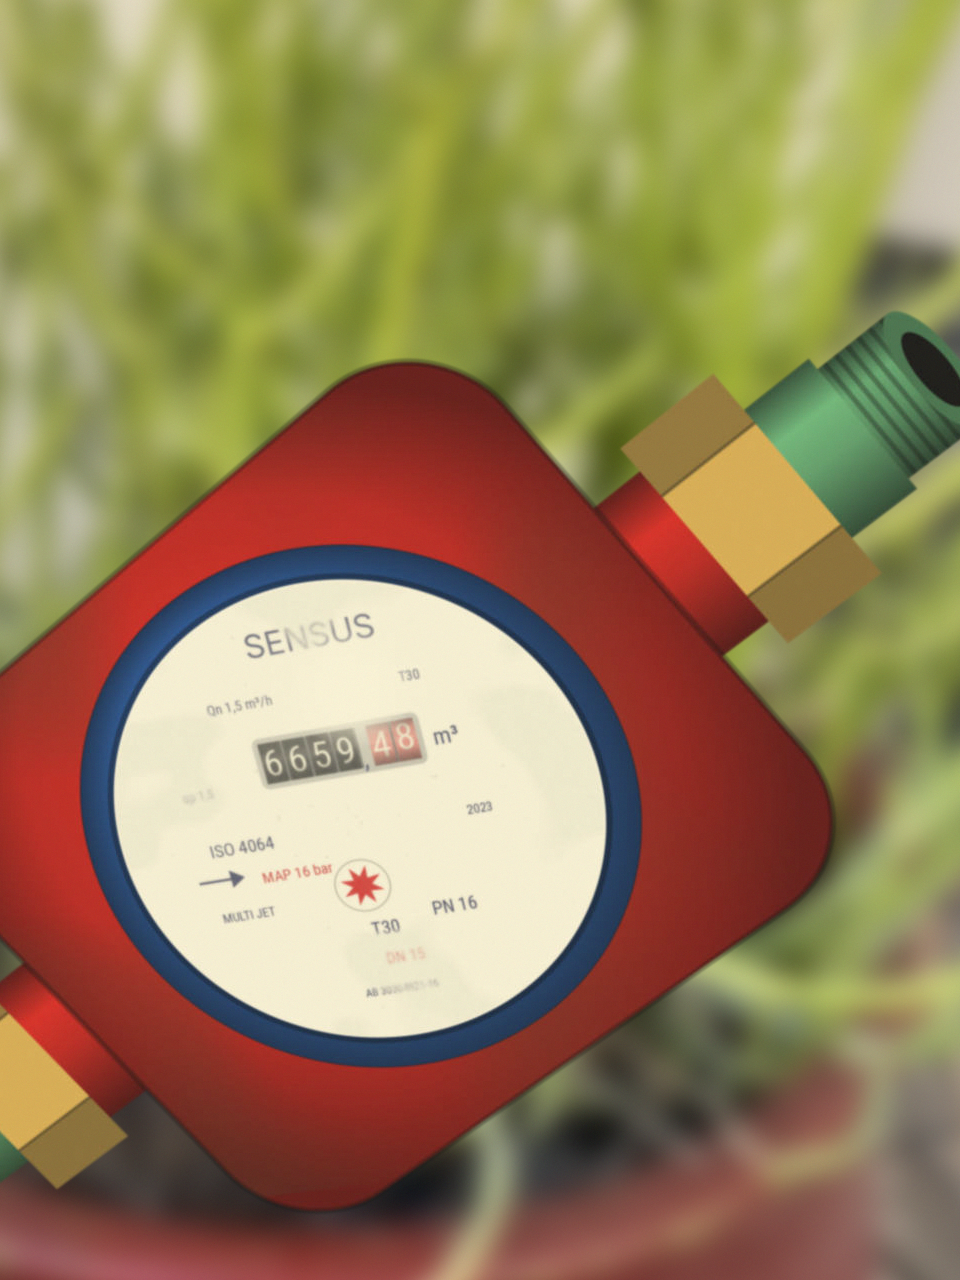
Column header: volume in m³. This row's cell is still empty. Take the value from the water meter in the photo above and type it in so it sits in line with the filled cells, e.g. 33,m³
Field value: 6659.48,m³
